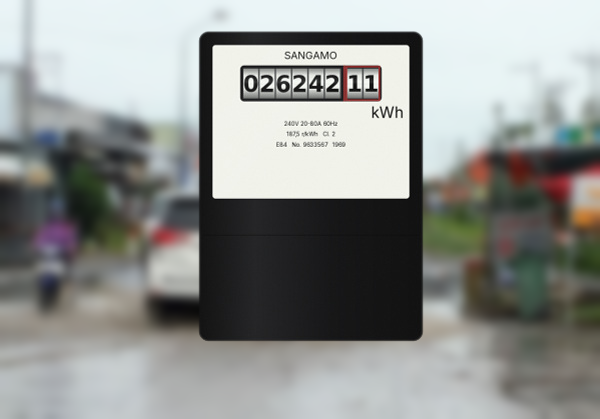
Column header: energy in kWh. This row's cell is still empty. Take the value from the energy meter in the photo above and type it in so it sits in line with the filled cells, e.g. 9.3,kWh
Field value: 26242.11,kWh
